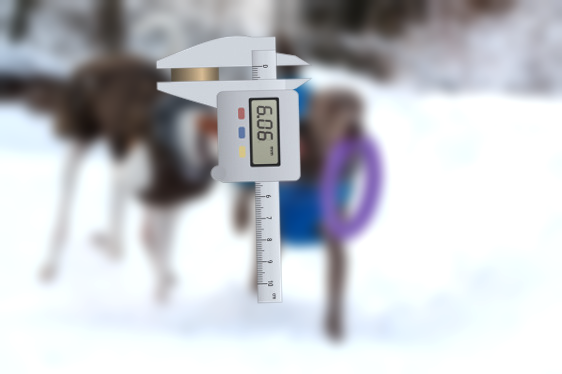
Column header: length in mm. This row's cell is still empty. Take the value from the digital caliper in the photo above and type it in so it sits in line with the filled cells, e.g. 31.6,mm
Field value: 6.06,mm
